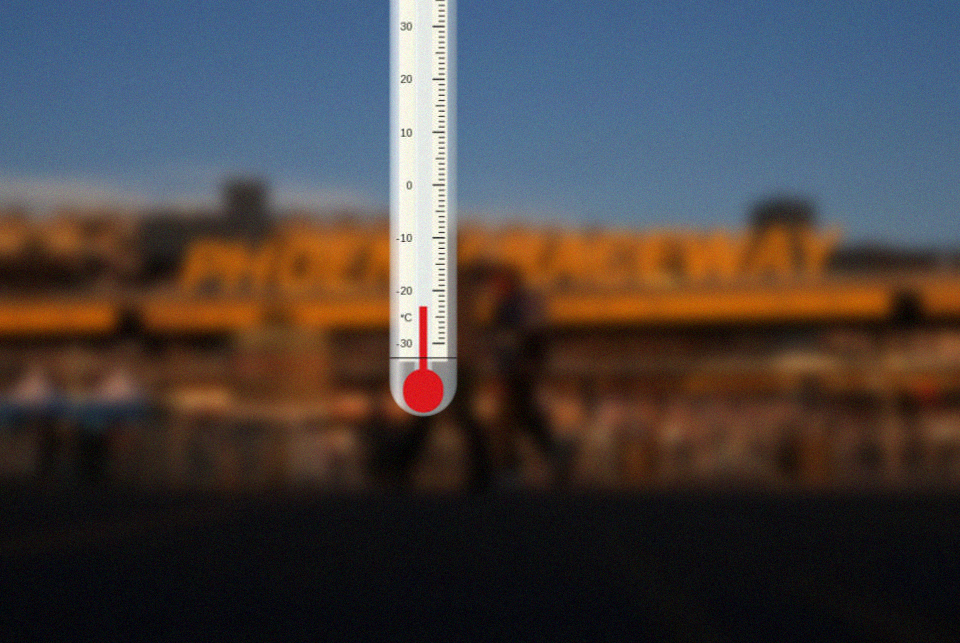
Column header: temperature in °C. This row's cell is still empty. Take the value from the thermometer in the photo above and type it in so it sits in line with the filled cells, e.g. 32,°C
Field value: -23,°C
